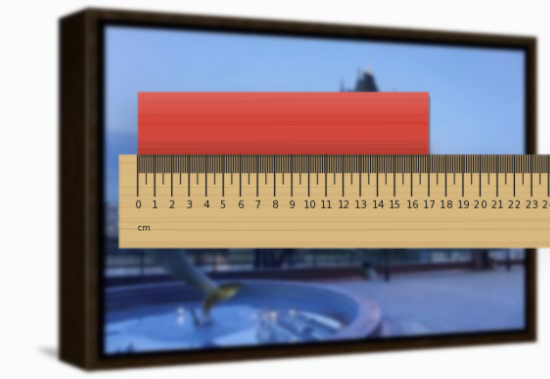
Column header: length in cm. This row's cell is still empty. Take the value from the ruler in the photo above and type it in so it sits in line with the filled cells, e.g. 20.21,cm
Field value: 17,cm
